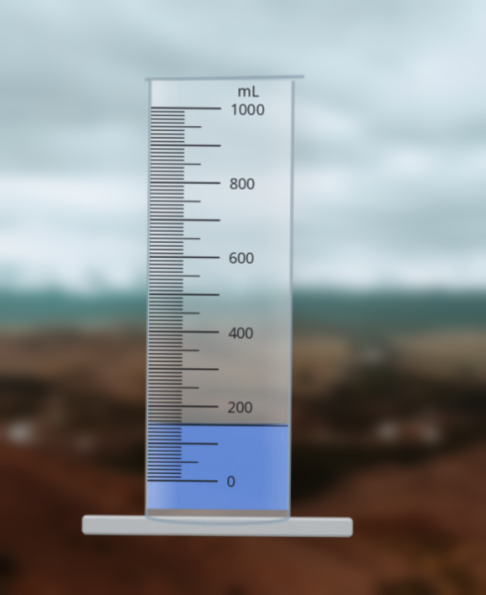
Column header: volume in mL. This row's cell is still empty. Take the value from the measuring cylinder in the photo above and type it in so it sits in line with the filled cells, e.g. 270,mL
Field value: 150,mL
